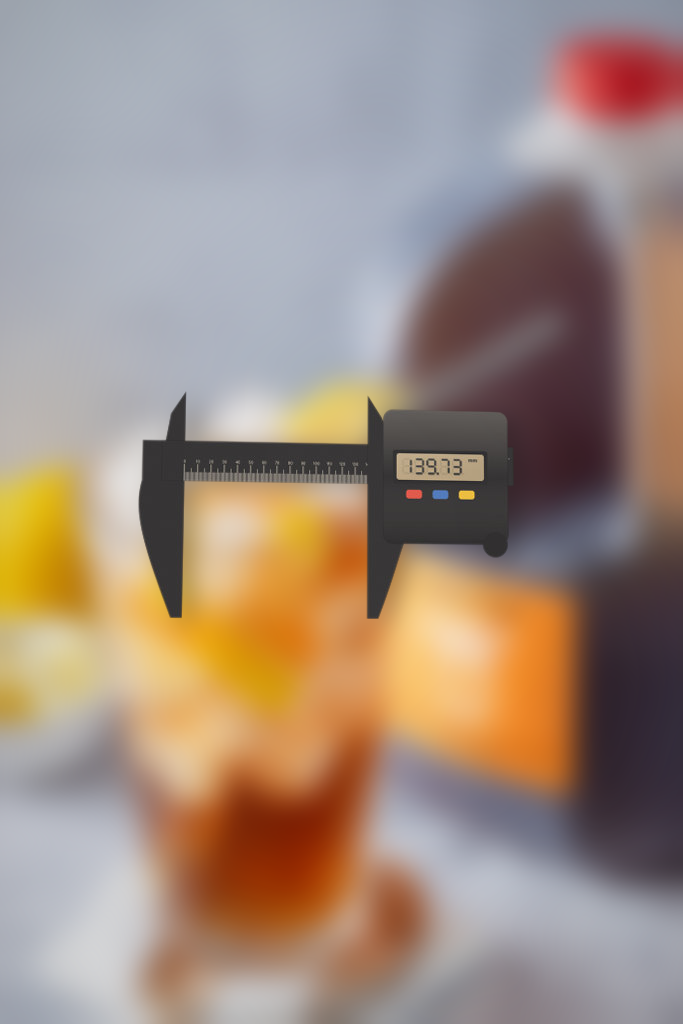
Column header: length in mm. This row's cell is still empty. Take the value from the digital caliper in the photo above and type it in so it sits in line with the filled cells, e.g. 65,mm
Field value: 139.73,mm
